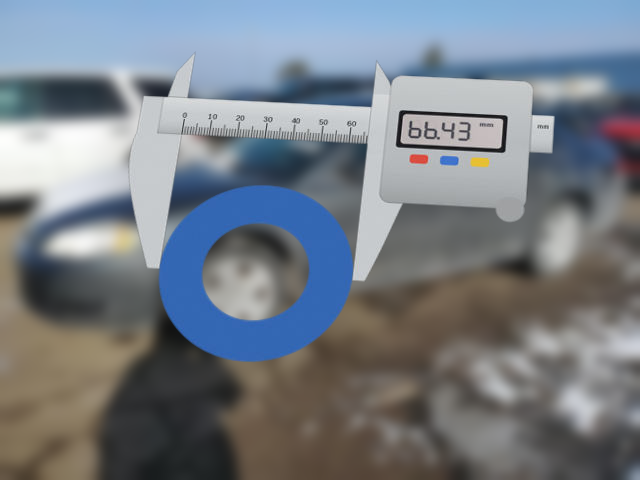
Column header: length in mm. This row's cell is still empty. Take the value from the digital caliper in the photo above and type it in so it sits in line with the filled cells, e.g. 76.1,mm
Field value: 66.43,mm
